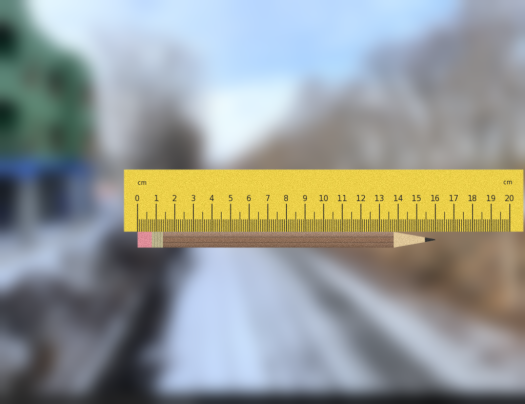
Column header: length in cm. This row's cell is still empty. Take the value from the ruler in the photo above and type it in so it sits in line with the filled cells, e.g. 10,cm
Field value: 16,cm
